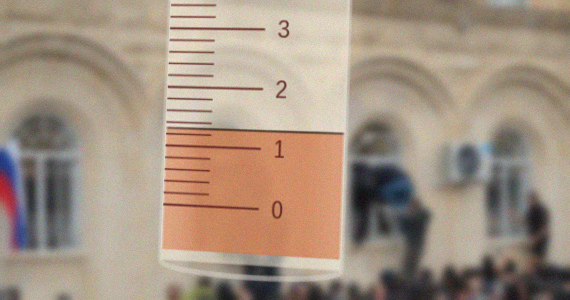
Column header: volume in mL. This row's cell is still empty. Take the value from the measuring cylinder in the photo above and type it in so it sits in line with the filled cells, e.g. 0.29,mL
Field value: 1.3,mL
